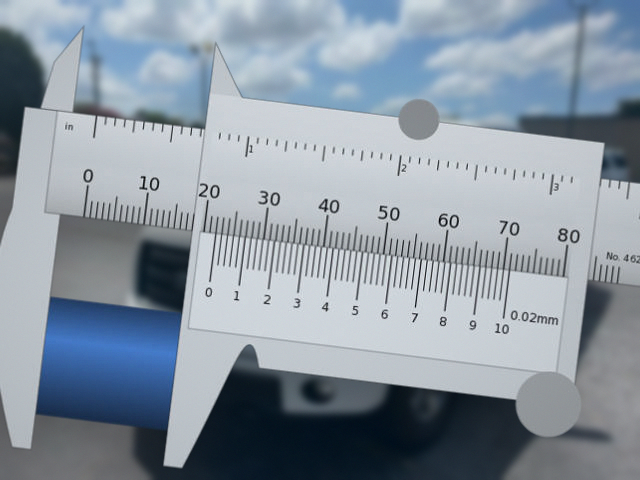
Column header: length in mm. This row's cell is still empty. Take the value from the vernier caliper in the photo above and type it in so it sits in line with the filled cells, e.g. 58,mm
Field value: 22.0,mm
